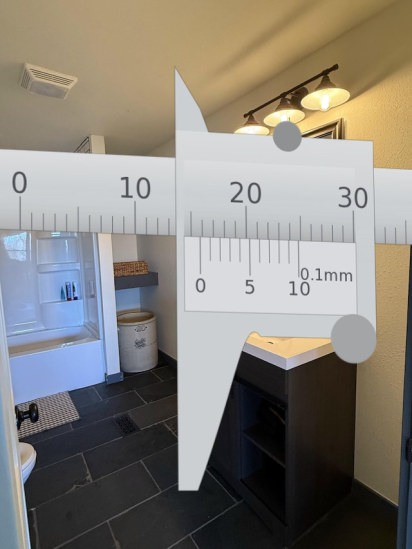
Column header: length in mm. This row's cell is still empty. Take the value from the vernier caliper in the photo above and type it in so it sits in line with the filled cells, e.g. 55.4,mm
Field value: 15.8,mm
